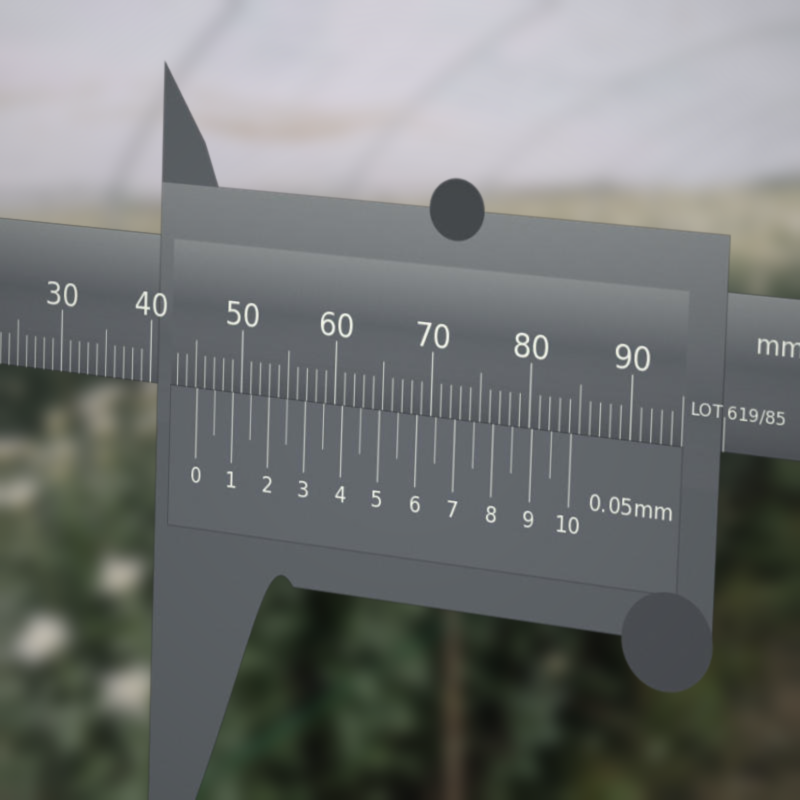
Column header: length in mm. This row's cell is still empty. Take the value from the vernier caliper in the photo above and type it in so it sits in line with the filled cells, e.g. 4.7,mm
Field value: 45.2,mm
